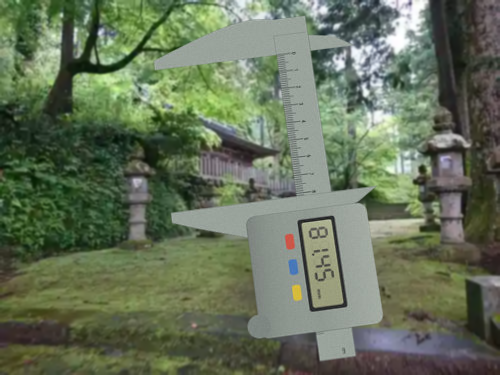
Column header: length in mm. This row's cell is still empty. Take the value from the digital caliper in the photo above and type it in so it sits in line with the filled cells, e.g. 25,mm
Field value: 81.45,mm
